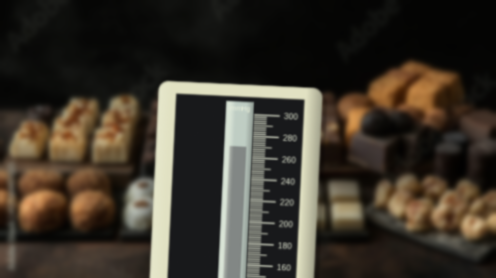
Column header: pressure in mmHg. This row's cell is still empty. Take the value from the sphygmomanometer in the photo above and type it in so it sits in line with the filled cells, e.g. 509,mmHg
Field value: 270,mmHg
